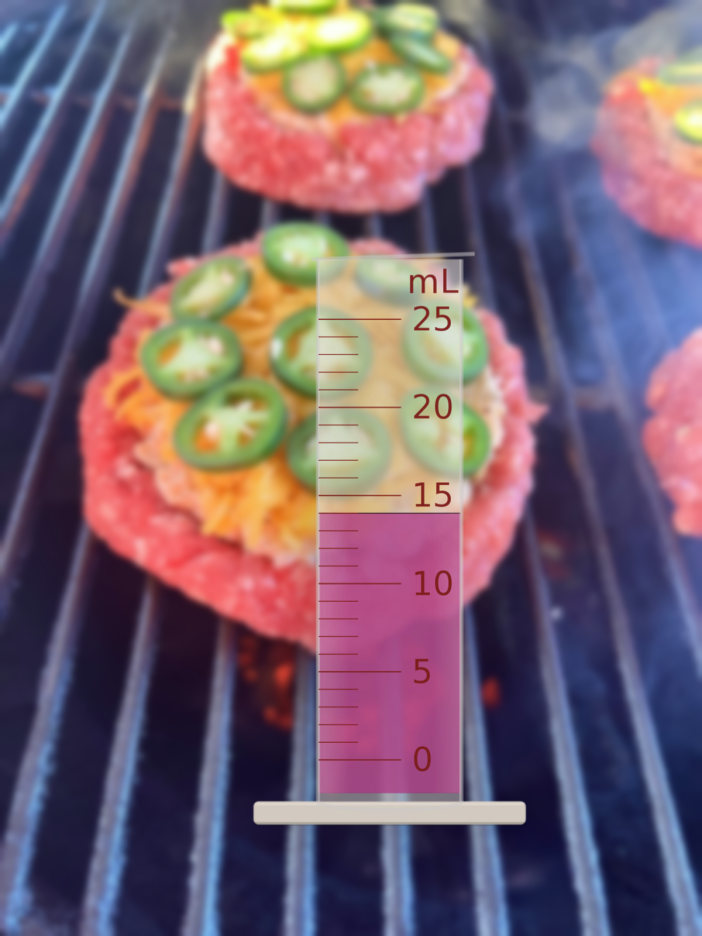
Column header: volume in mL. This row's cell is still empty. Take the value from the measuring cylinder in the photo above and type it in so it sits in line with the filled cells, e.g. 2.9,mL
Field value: 14,mL
